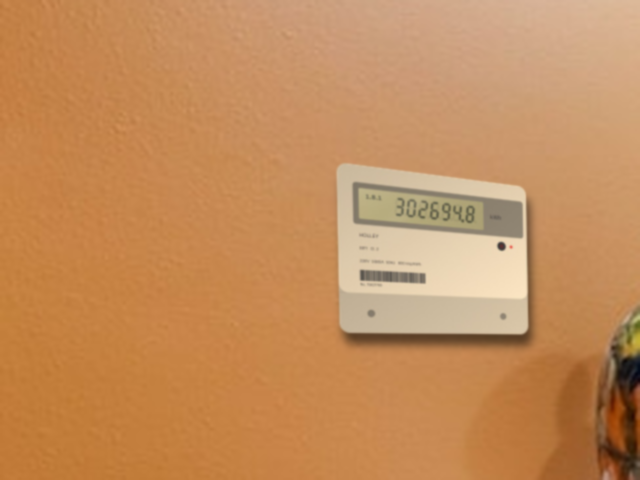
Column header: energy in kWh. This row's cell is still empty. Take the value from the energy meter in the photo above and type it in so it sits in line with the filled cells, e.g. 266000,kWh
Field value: 302694.8,kWh
